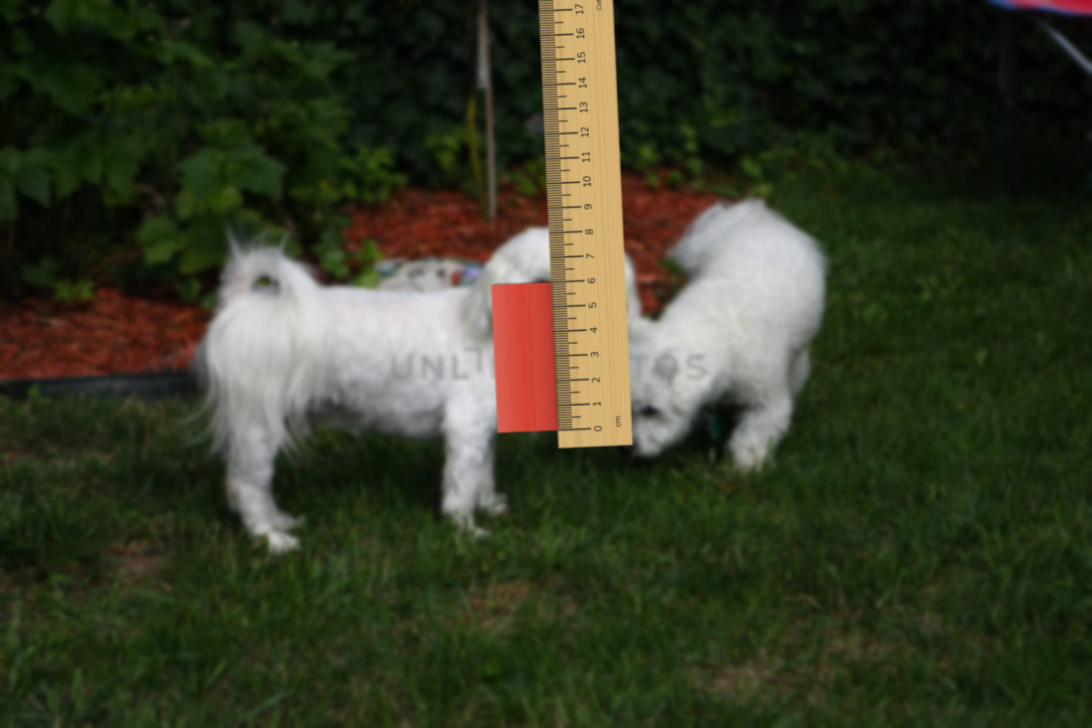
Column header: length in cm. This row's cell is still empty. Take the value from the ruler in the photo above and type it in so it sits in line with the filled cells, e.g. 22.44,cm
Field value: 6,cm
